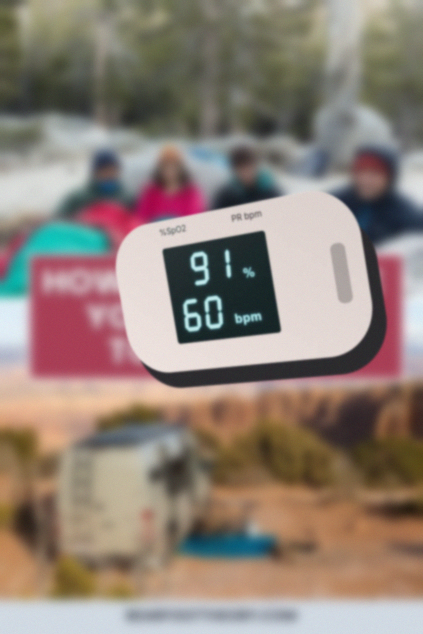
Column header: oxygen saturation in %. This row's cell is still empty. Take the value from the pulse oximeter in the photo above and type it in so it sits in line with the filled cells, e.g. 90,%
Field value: 91,%
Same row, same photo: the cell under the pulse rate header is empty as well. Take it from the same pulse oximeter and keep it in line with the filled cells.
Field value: 60,bpm
